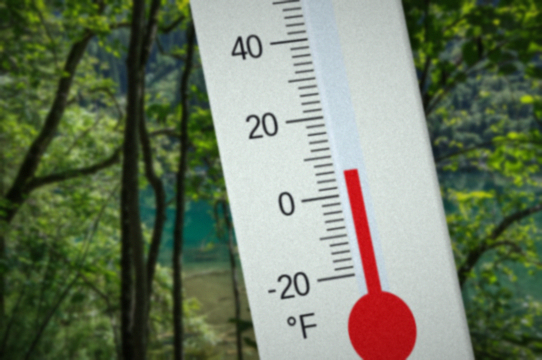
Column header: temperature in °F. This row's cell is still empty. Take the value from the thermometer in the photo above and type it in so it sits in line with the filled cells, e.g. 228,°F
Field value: 6,°F
